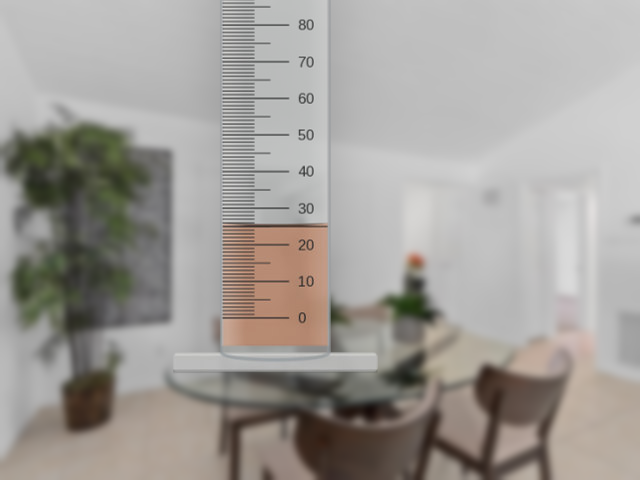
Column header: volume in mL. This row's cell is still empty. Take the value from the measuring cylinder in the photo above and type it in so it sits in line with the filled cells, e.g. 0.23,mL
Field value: 25,mL
